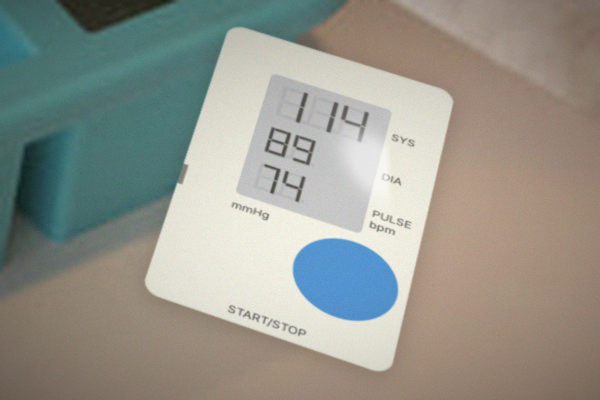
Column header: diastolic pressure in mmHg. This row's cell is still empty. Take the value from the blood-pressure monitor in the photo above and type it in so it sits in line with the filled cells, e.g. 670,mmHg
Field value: 89,mmHg
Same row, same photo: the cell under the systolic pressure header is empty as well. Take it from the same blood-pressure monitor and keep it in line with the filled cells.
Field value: 114,mmHg
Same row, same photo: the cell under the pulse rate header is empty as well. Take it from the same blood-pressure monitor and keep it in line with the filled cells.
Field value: 74,bpm
